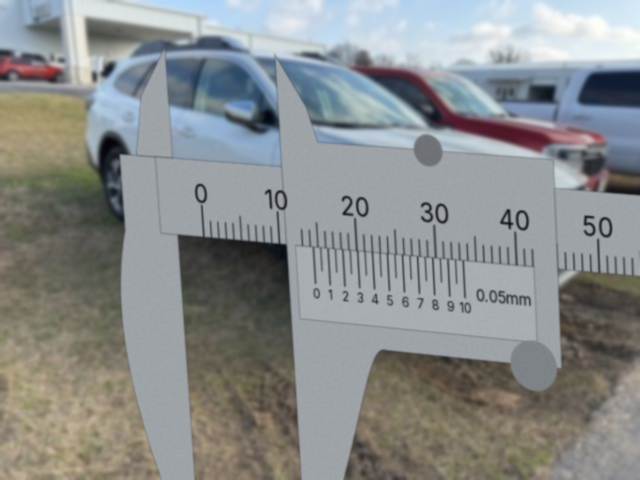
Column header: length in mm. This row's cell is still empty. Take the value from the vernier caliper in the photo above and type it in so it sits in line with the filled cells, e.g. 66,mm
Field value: 14.4,mm
